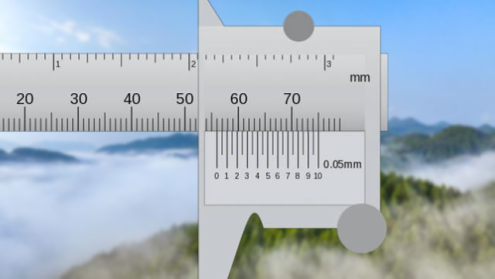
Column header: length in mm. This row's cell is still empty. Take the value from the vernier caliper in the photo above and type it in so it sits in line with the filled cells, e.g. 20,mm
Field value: 56.0,mm
